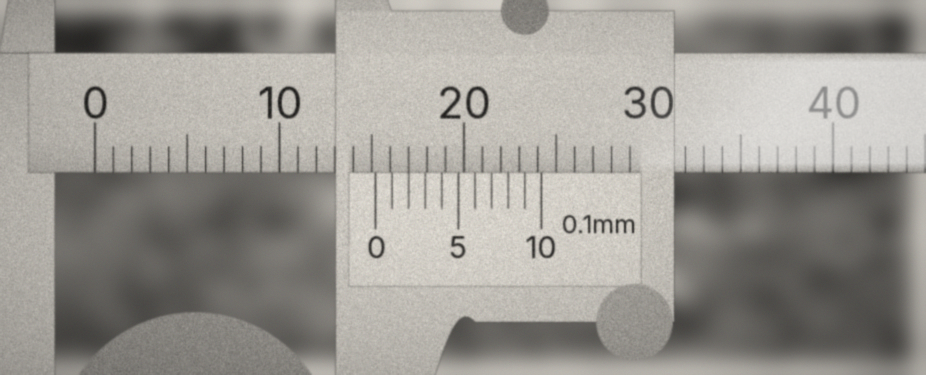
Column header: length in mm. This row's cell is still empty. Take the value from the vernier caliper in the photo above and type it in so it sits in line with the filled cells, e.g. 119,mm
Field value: 15.2,mm
